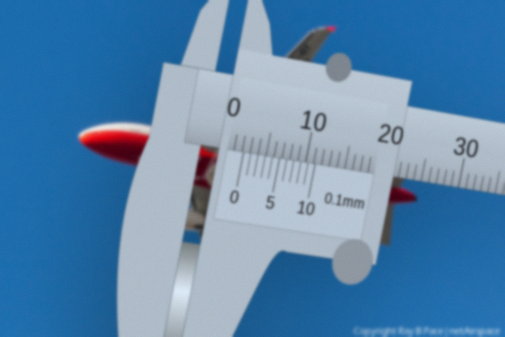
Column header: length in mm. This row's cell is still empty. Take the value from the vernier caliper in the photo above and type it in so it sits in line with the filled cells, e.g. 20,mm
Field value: 2.2,mm
